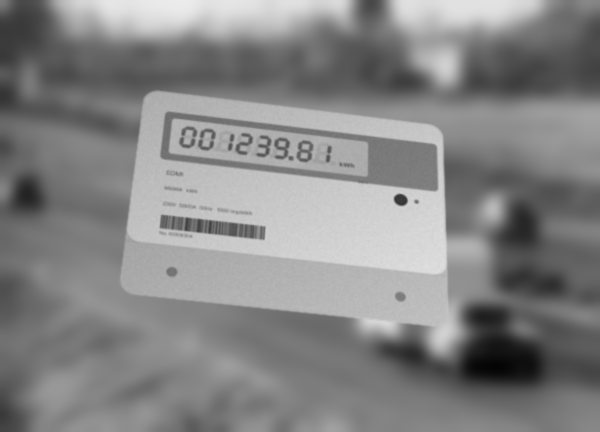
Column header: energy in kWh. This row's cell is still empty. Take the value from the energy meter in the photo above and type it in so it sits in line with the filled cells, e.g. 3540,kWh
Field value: 1239.81,kWh
